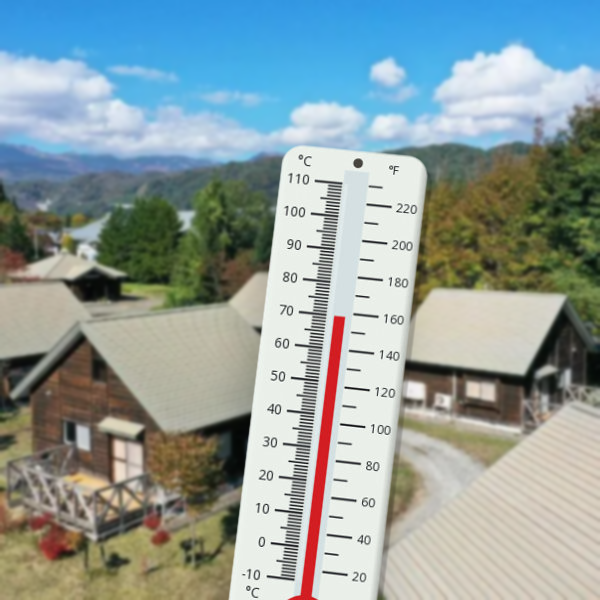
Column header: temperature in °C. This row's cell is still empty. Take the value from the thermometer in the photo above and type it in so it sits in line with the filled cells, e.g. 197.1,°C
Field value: 70,°C
